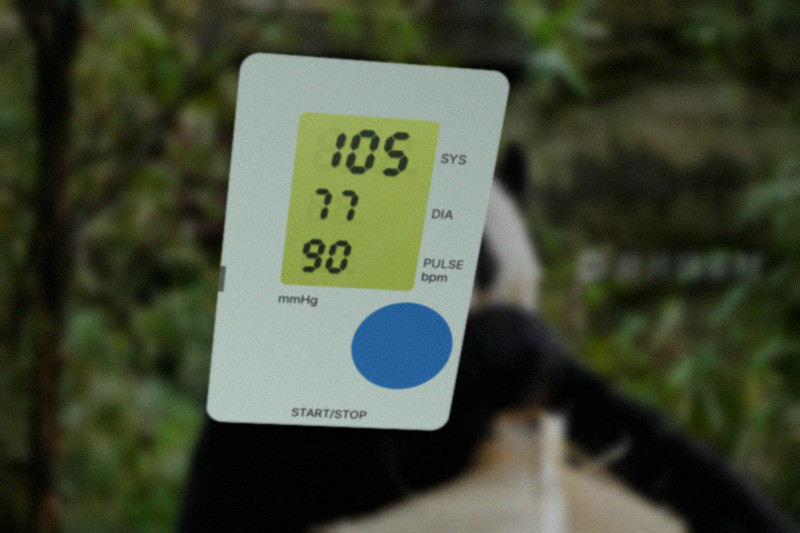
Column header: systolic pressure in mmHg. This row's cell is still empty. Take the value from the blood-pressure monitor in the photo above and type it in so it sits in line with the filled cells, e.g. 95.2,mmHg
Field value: 105,mmHg
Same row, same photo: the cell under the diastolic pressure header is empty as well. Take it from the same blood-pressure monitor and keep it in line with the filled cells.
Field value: 77,mmHg
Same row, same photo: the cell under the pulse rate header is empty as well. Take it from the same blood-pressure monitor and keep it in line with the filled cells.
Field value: 90,bpm
